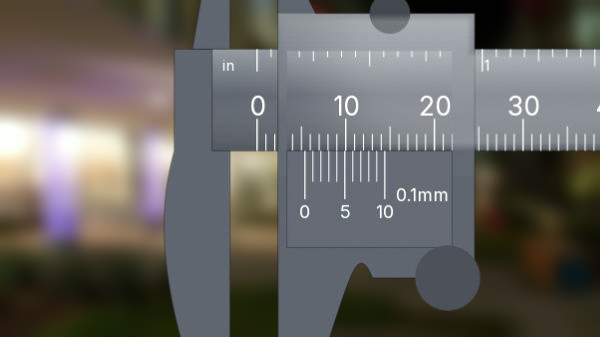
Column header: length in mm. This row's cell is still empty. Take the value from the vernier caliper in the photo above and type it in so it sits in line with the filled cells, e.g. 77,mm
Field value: 5.4,mm
